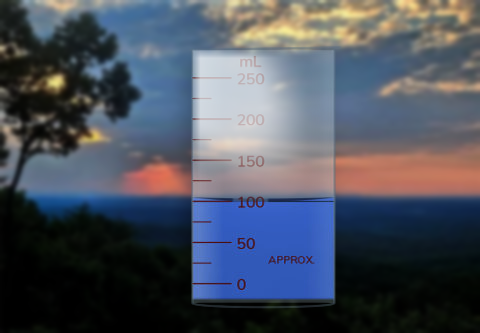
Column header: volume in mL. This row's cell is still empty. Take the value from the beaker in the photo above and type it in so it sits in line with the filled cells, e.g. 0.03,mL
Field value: 100,mL
